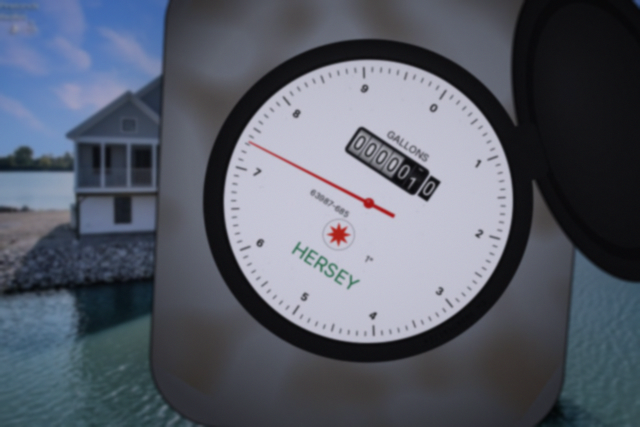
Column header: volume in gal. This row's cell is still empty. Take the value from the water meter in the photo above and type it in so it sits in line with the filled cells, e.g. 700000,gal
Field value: 7.3,gal
